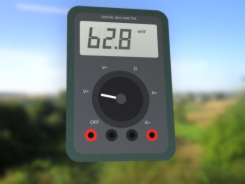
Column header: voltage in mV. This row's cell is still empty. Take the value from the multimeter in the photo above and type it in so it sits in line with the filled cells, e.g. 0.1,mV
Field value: 62.8,mV
